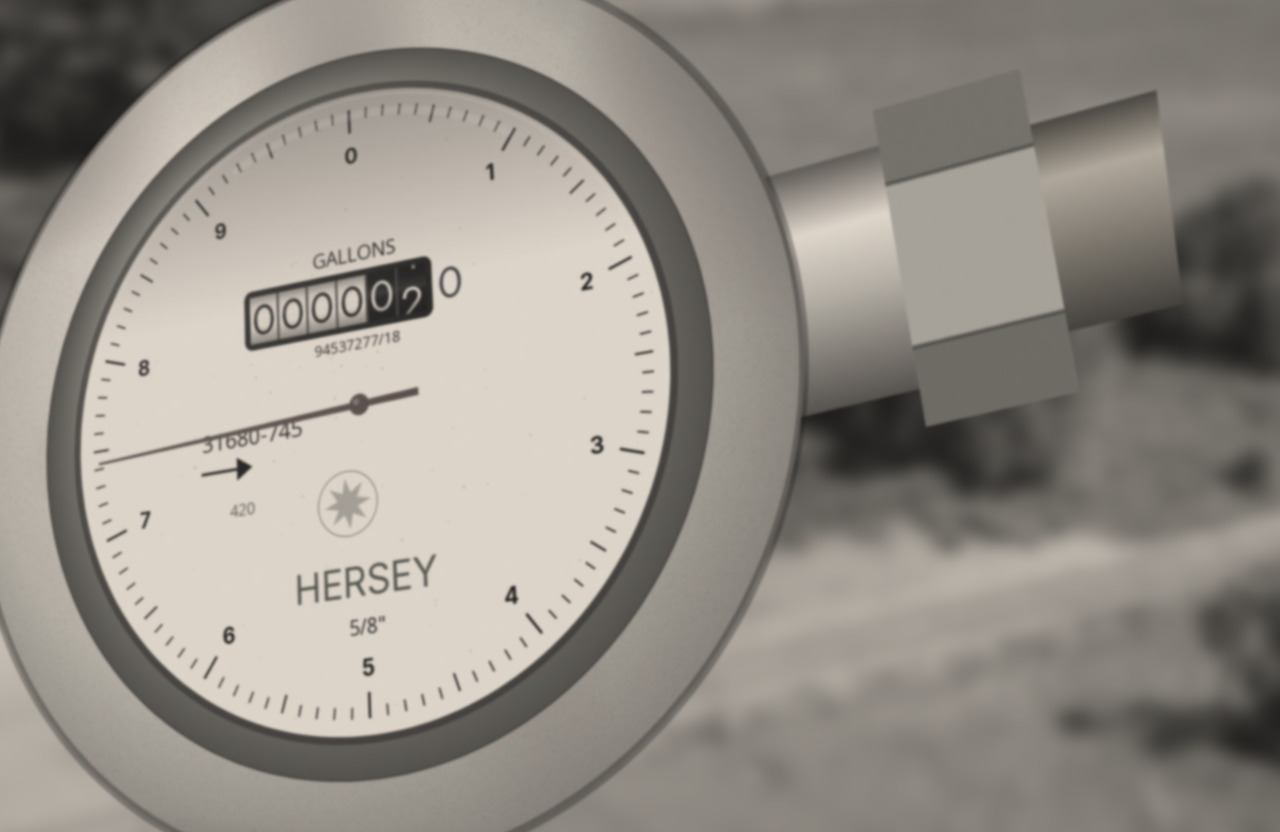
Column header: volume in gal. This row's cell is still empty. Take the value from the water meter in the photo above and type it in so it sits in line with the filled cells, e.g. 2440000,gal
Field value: 17.4,gal
